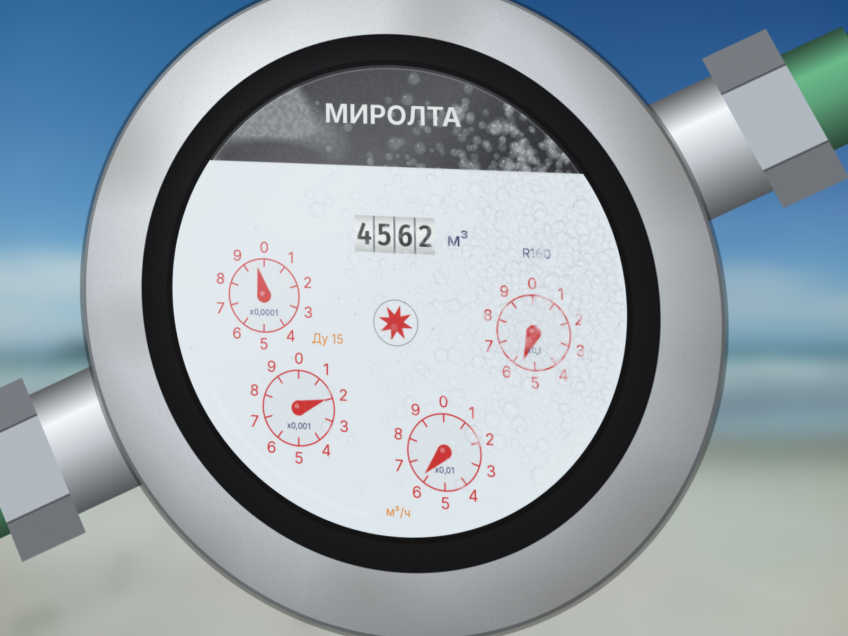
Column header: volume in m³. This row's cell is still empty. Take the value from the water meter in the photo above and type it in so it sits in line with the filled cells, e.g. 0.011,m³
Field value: 4562.5619,m³
